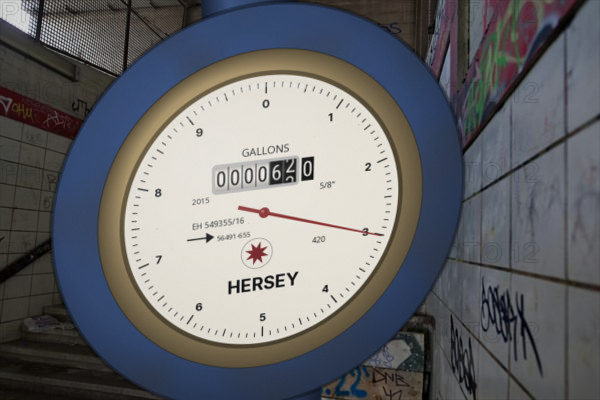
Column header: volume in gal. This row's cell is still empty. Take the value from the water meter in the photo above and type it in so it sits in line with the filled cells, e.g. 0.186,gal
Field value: 623.0,gal
